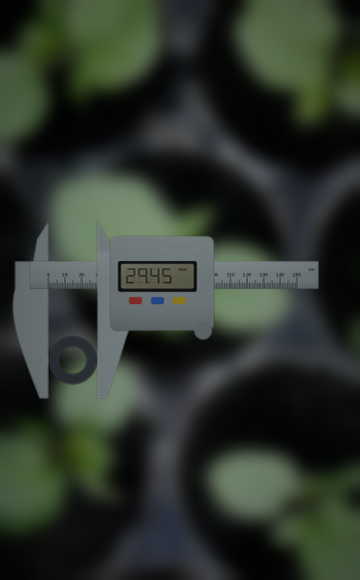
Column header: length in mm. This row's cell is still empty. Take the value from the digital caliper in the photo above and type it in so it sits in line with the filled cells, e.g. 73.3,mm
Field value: 29.45,mm
